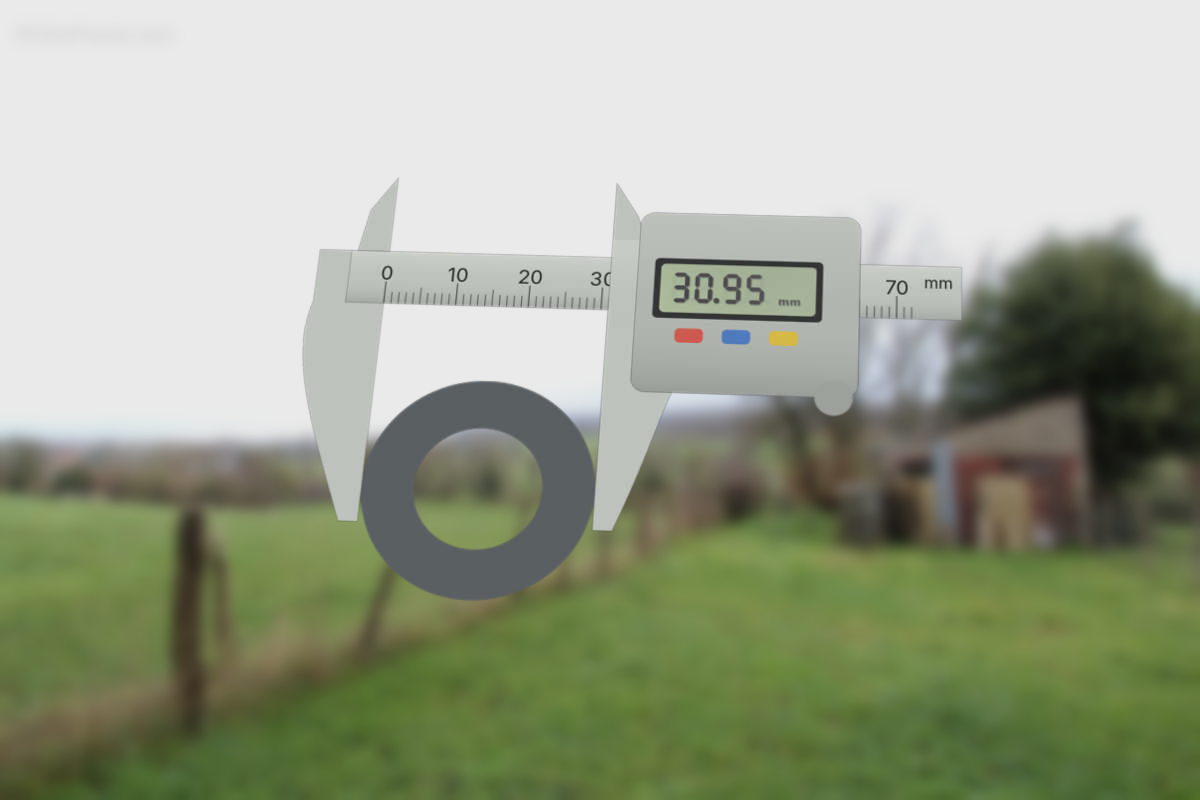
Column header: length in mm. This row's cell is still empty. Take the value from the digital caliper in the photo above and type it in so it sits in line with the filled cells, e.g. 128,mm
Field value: 30.95,mm
